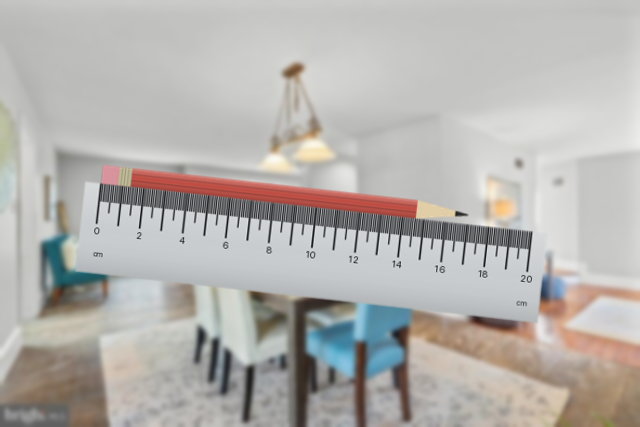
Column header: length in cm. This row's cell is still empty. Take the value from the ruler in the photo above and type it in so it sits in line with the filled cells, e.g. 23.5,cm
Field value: 17,cm
